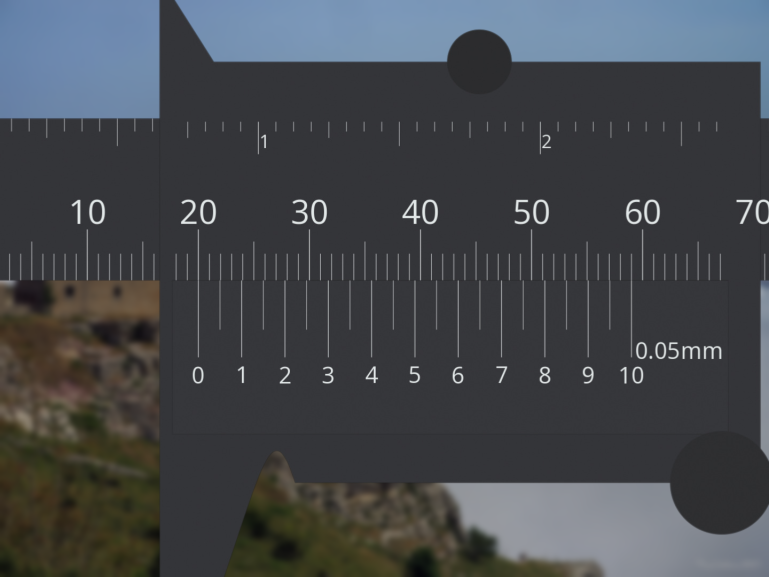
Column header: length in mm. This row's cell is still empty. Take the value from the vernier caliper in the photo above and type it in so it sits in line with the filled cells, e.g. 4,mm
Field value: 20.0,mm
